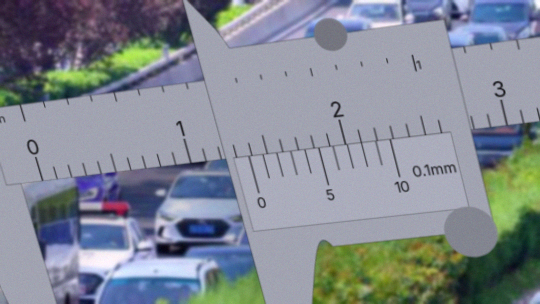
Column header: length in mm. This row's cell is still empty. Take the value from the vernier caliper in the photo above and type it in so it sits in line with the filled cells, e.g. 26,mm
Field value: 13.8,mm
